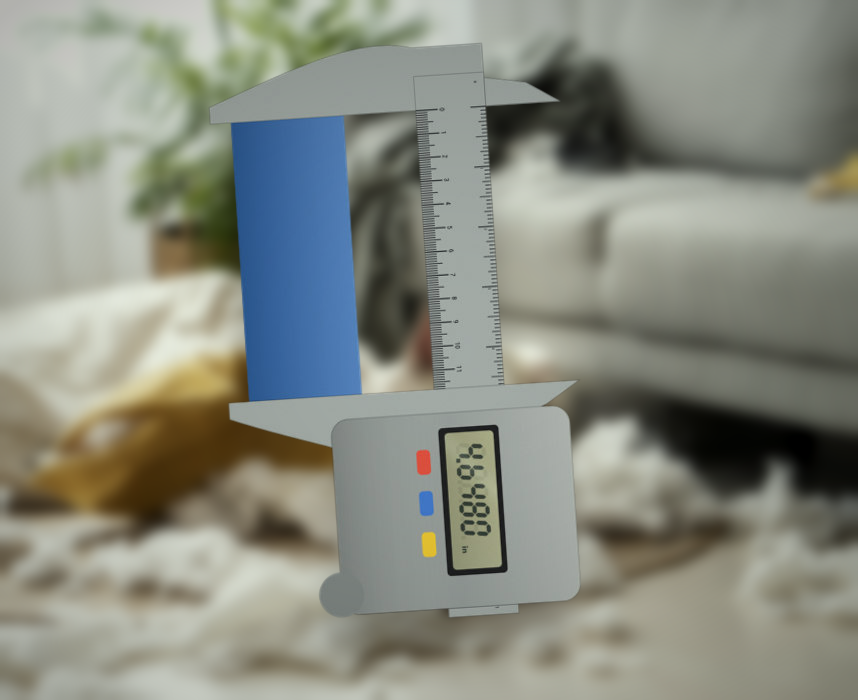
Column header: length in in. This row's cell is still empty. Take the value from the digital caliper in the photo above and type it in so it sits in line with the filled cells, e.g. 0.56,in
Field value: 4.6480,in
